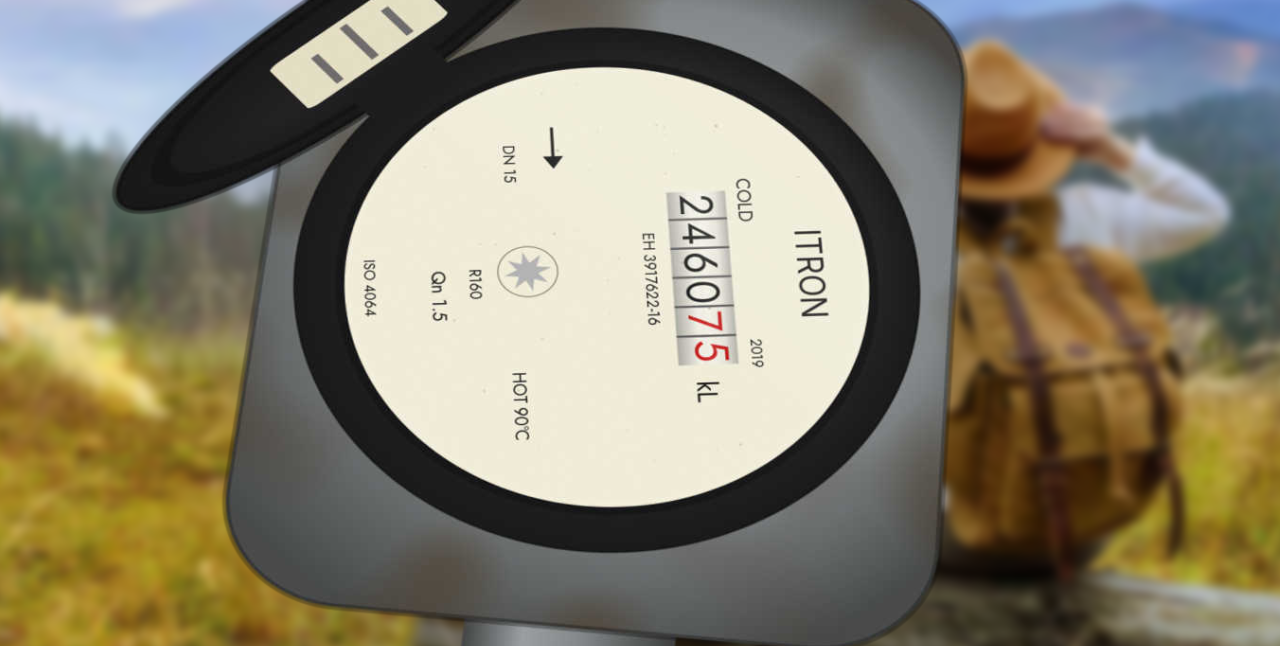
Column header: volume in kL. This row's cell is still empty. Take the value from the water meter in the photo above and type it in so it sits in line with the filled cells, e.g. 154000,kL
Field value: 2460.75,kL
